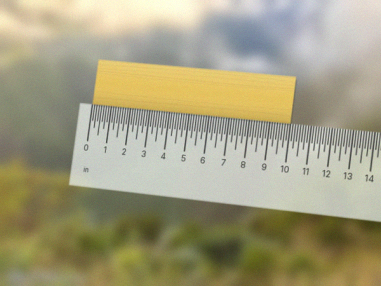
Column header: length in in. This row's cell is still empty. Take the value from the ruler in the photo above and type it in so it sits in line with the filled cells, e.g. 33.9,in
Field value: 10,in
